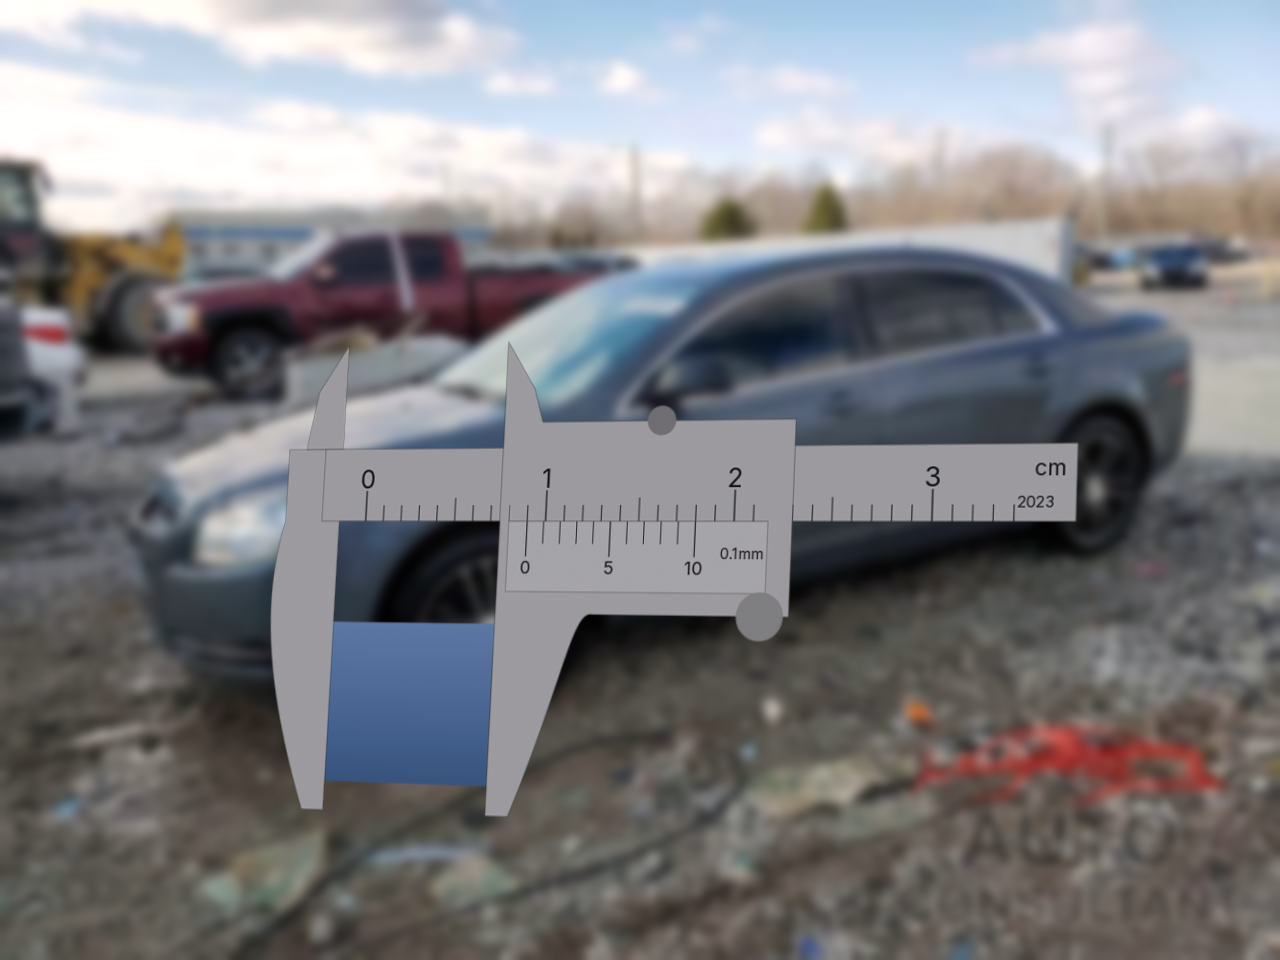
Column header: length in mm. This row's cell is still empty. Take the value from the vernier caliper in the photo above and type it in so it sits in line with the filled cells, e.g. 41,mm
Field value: 9.0,mm
